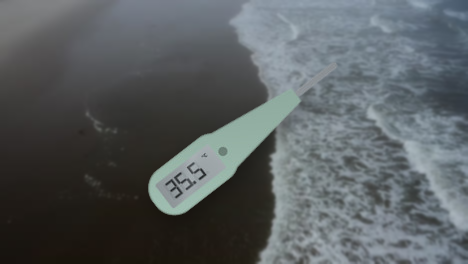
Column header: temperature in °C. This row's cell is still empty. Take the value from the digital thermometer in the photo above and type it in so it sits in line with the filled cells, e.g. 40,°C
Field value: 35.5,°C
